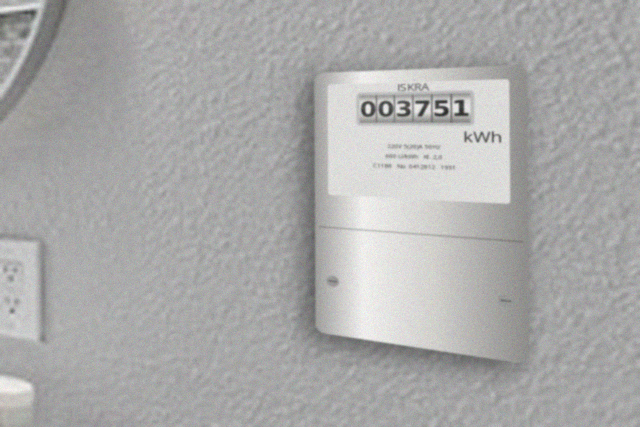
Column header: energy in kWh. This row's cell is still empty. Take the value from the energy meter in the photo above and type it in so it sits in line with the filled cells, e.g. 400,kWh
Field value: 3751,kWh
